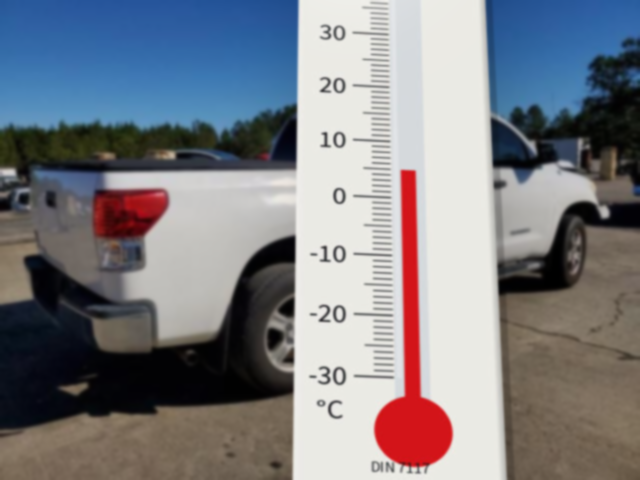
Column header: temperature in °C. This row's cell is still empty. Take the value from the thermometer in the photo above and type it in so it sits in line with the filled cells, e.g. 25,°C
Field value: 5,°C
